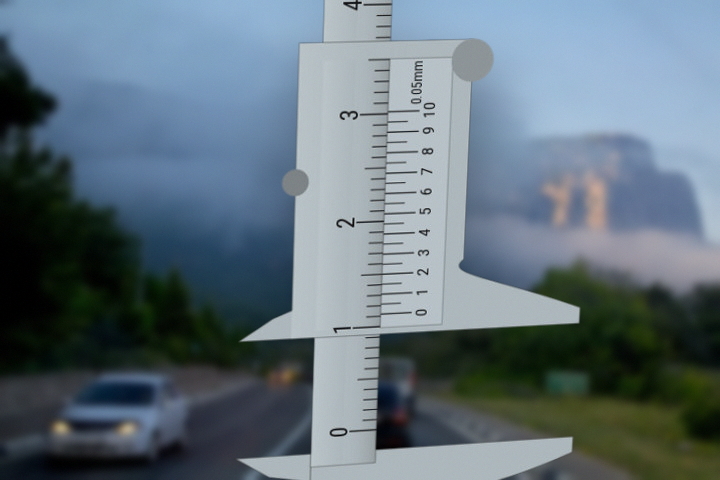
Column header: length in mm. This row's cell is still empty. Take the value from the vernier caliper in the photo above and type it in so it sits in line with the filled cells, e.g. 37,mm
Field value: 11.2,mm
